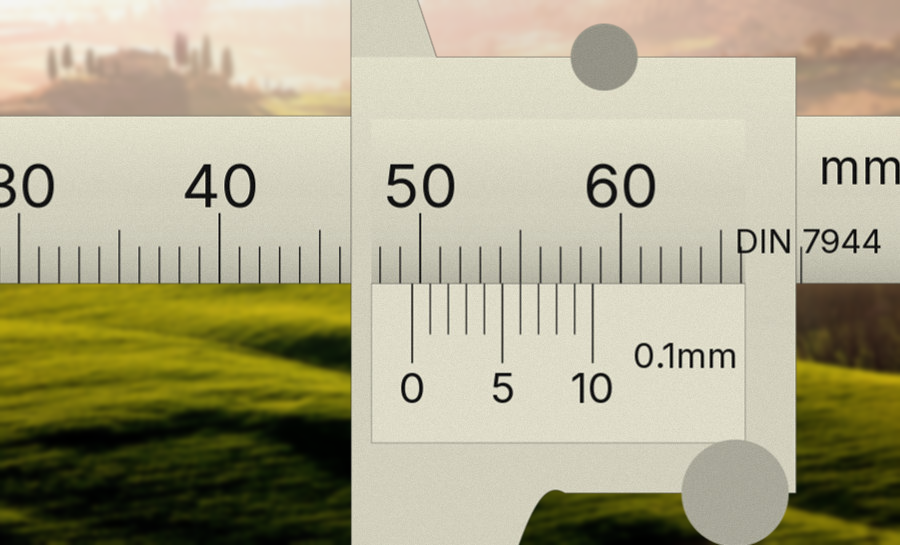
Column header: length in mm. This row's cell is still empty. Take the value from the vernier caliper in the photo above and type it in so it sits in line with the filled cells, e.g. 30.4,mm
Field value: 49.6,mm
